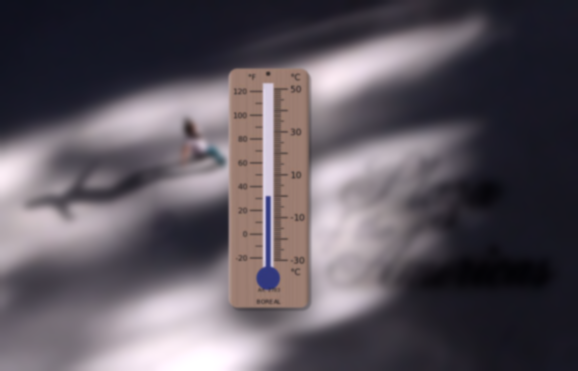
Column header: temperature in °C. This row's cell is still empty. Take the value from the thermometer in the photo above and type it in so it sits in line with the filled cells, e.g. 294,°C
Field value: 0,°C
